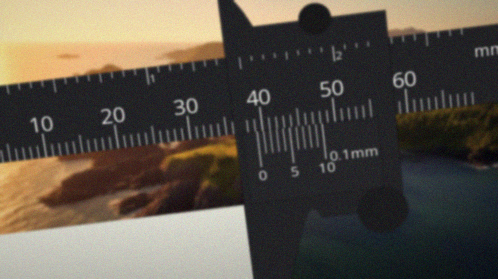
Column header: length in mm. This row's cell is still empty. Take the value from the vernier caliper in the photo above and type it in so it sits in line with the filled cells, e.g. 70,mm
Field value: 39.2,mm
